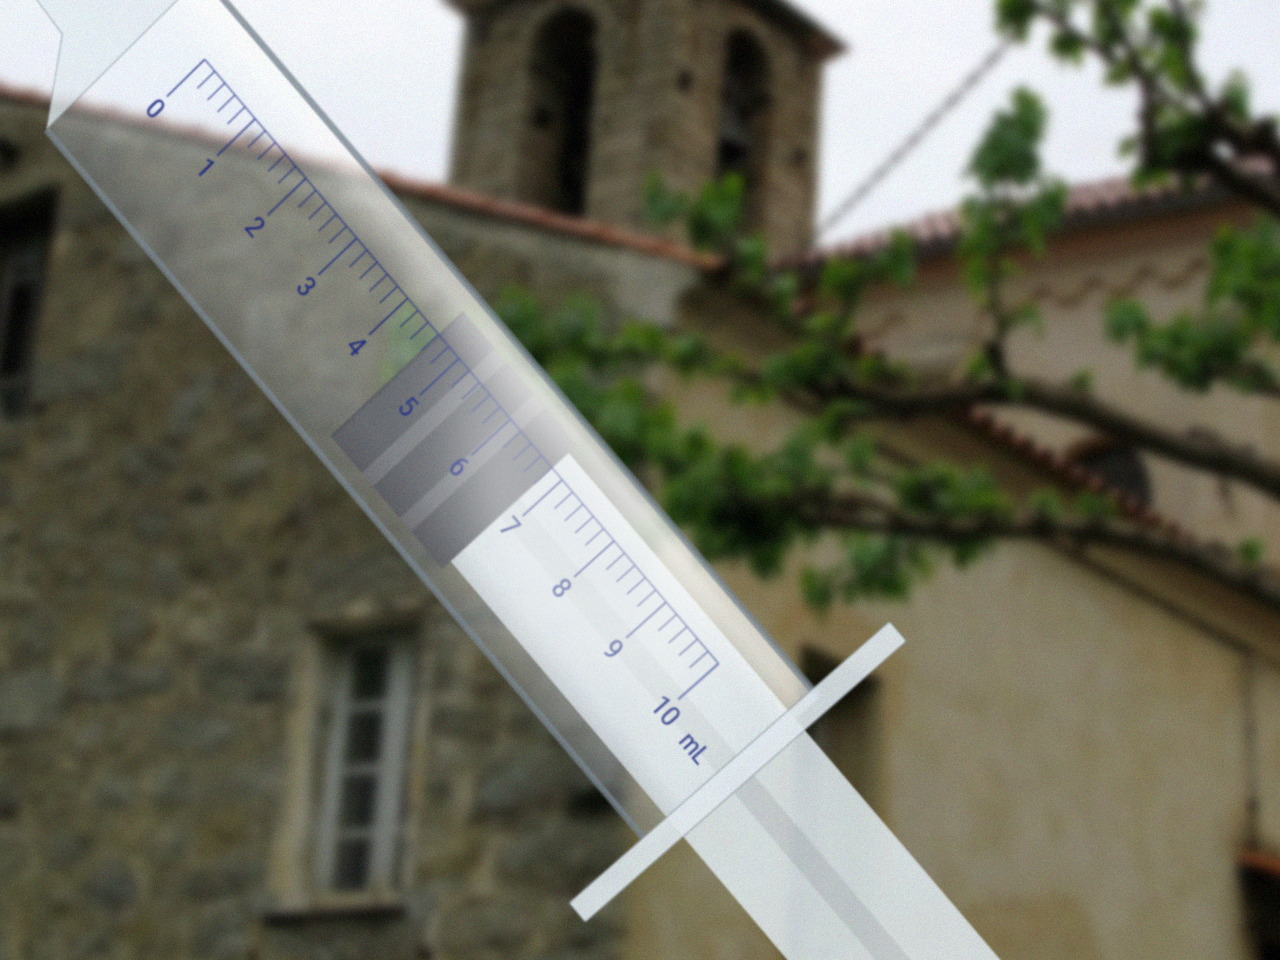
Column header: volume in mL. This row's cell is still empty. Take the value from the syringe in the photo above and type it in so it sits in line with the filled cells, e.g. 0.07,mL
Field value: 4.6,mL
